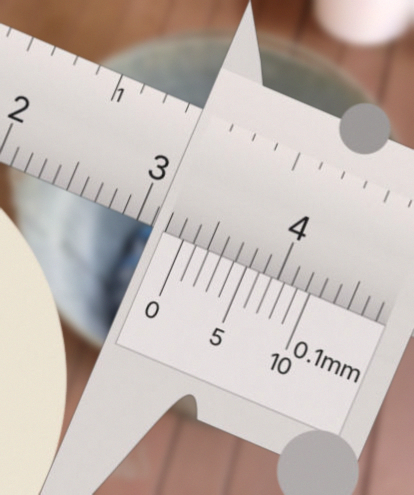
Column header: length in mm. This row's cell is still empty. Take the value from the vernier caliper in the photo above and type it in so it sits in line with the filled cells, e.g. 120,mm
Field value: 33.3,mm
